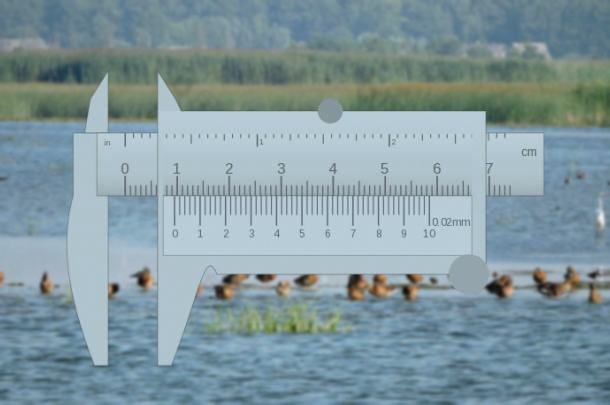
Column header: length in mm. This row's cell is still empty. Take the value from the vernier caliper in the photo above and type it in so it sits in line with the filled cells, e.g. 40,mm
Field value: 9.5,mm
